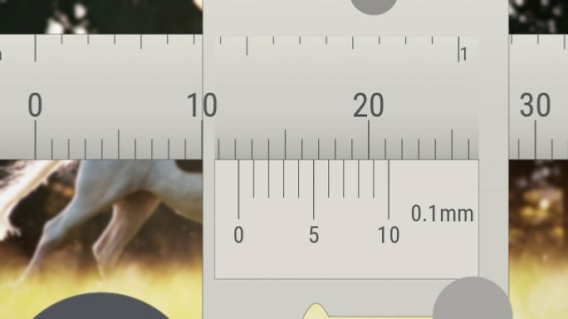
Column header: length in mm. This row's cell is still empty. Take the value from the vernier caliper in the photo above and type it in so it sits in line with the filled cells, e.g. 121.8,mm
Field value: 12.2,mm
